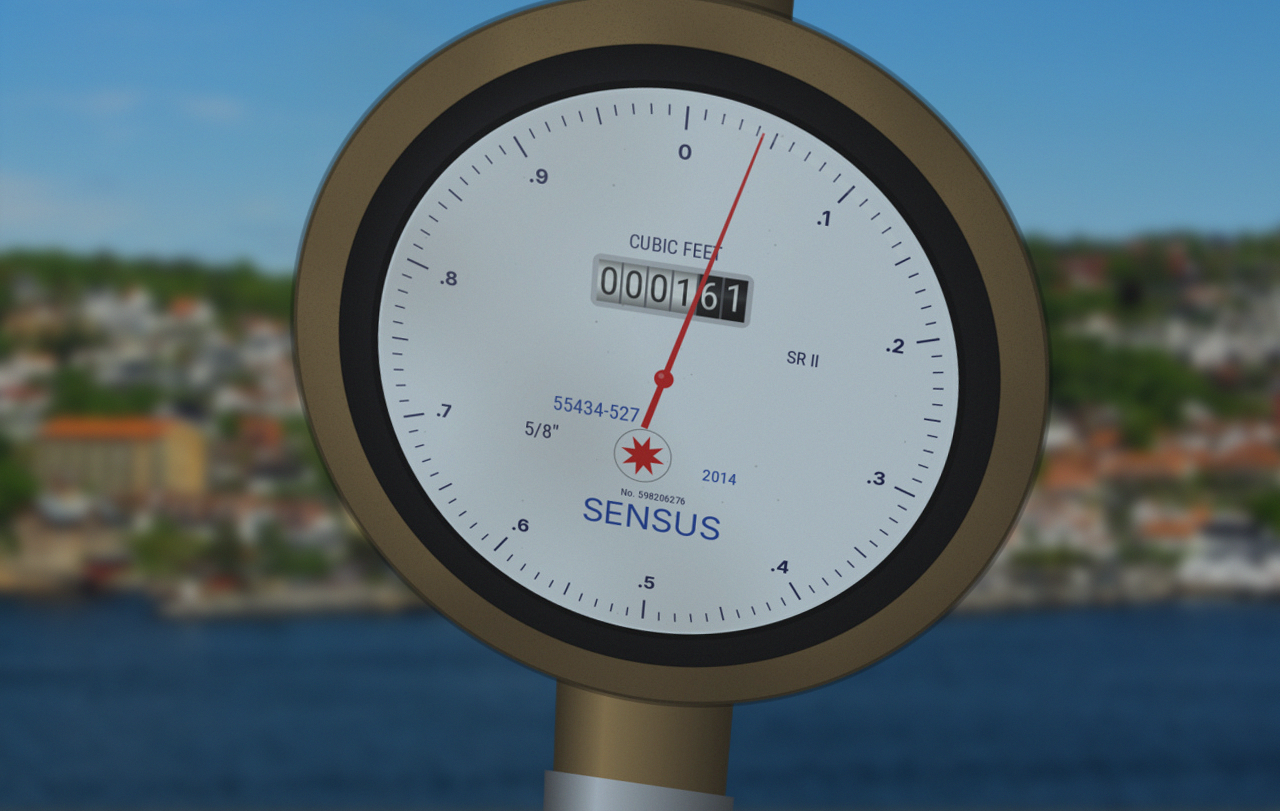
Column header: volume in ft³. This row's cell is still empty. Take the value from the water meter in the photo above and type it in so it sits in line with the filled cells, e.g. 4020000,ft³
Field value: 161.04,ft³
